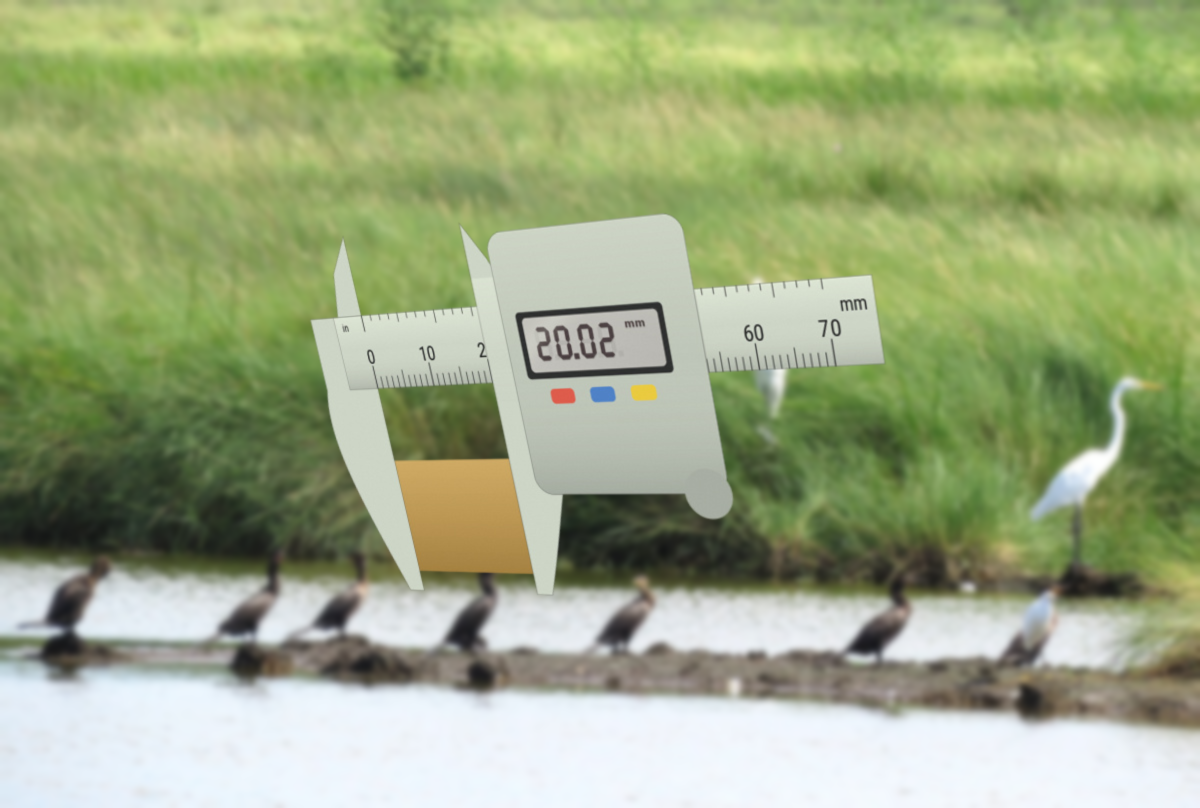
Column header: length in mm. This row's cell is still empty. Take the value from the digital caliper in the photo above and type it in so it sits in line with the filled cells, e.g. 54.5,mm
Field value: 20.02,mm
